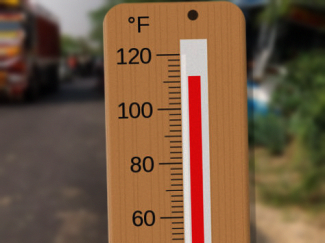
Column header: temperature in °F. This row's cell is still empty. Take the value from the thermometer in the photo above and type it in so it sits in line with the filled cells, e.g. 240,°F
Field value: 112,°F
